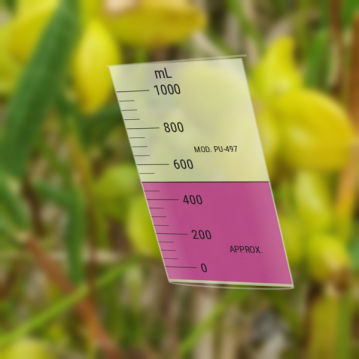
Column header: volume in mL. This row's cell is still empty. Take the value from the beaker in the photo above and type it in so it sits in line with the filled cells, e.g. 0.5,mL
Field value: 500,mL
